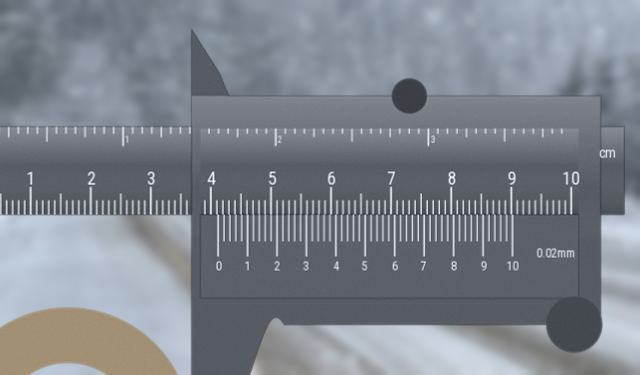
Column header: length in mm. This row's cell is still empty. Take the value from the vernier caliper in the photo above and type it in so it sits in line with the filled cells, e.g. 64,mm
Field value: 41.2,mm
